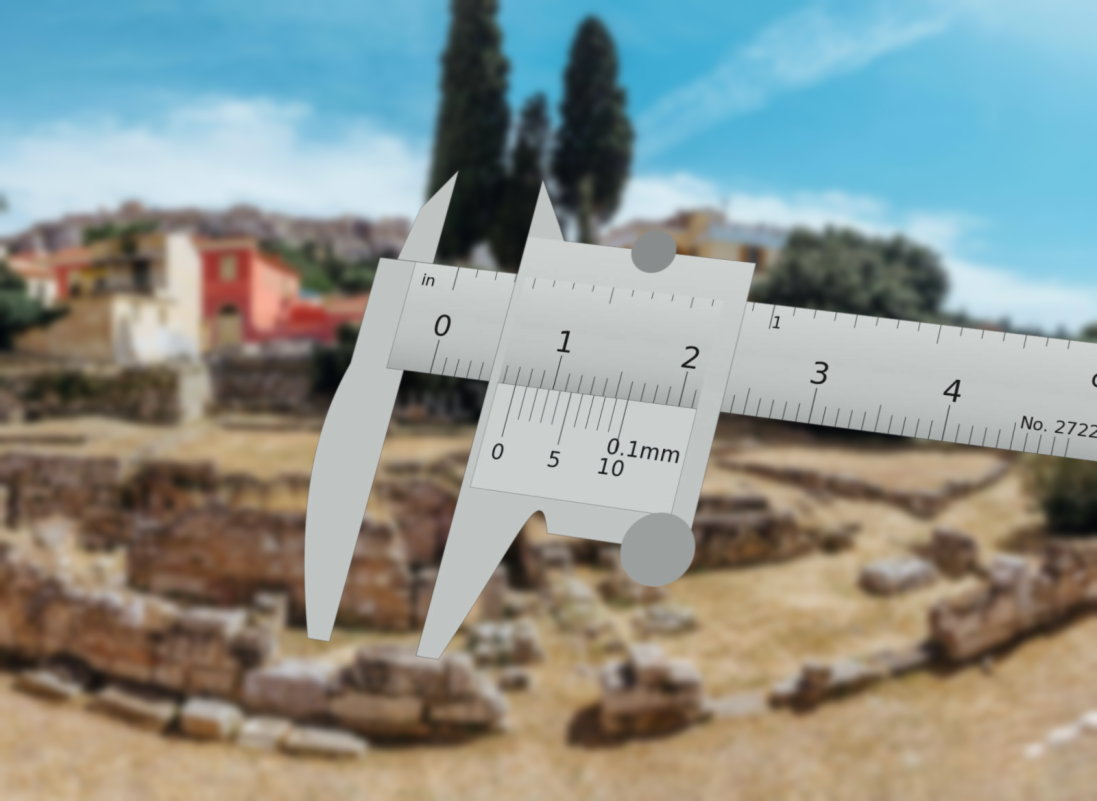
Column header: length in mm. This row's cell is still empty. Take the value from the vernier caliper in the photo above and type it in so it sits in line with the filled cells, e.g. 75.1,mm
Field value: 7.0,mm
